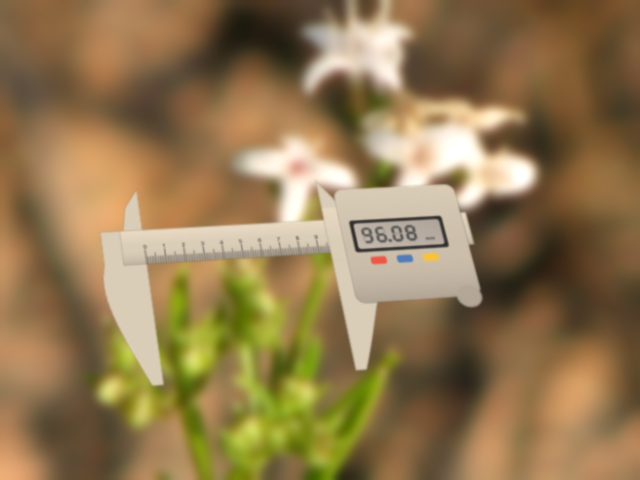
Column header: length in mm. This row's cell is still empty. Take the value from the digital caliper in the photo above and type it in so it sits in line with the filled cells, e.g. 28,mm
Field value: 96.08,mm
